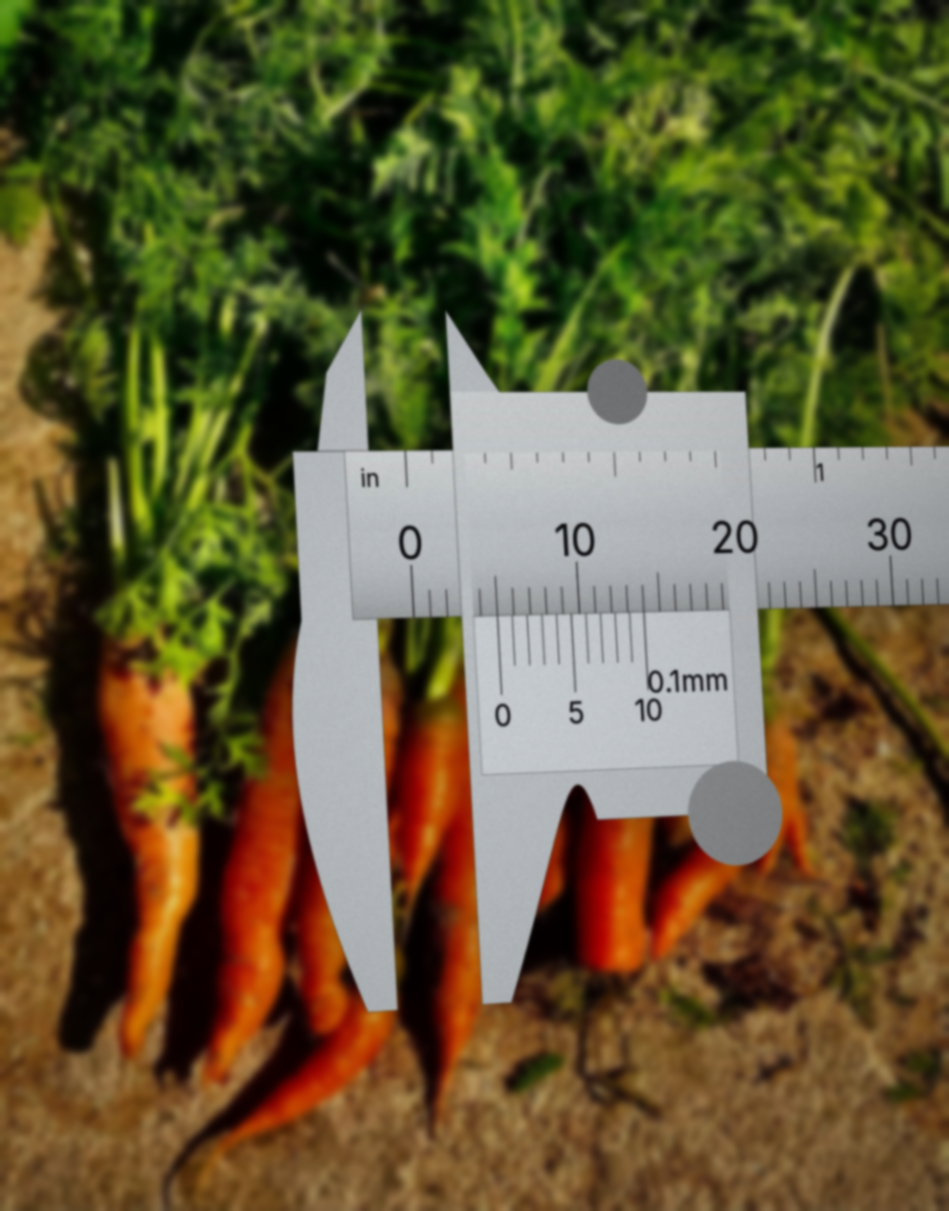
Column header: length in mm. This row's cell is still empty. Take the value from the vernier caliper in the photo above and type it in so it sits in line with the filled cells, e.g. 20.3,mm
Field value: 5.0,mm
